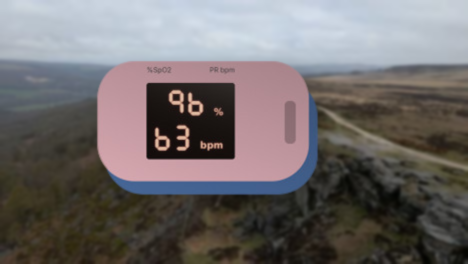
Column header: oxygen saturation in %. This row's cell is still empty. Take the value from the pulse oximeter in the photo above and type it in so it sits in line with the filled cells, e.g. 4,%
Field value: 96,%
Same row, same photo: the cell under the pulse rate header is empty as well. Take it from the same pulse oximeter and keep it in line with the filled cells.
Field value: 63,bpm
